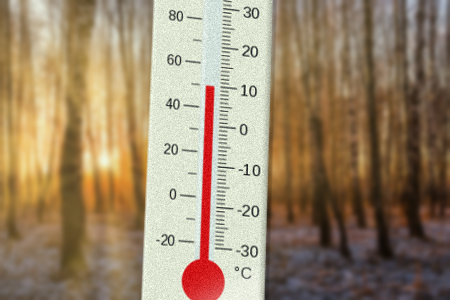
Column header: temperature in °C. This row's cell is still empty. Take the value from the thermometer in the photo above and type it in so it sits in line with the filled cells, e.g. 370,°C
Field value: 10,°C
